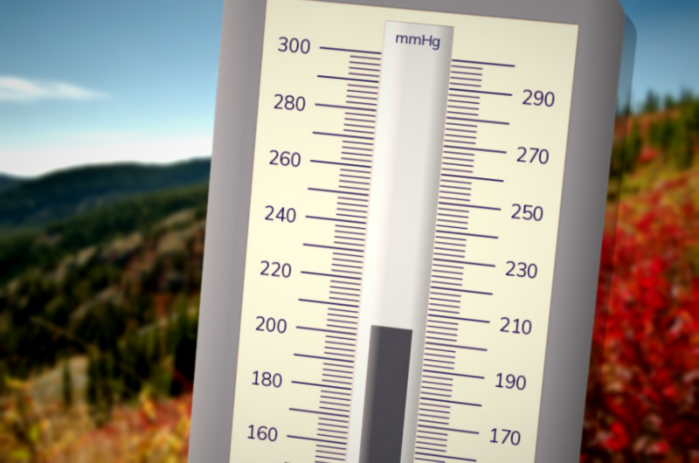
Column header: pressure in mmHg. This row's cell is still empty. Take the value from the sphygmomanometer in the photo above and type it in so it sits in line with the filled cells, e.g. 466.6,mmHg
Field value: 204,mmHg
